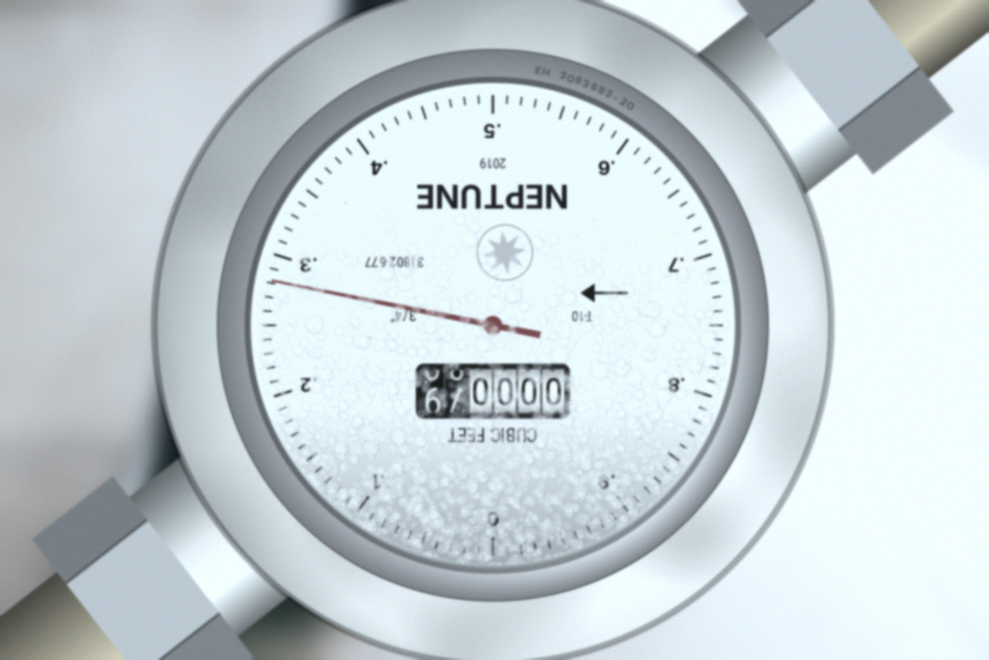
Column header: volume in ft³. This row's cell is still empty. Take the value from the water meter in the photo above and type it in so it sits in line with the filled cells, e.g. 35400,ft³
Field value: 79.28,ft³
